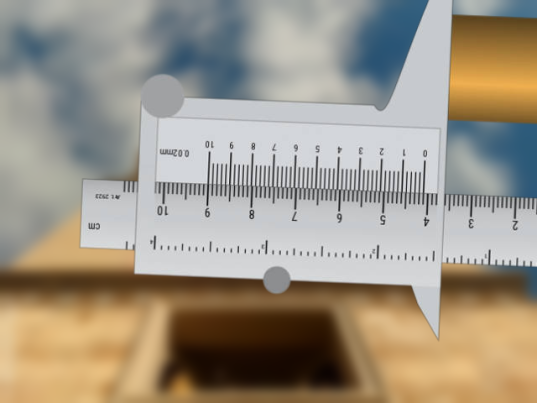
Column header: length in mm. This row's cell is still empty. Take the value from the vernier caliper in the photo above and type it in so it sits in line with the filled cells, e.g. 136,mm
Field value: 41.0,mm
